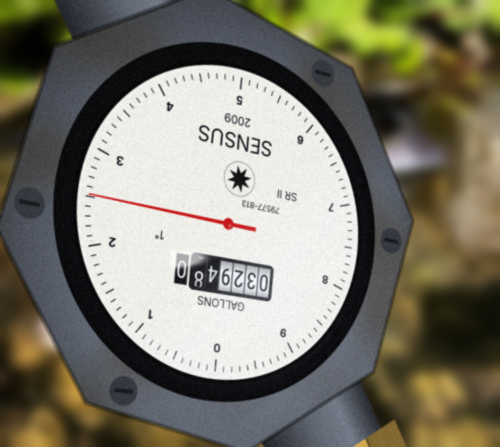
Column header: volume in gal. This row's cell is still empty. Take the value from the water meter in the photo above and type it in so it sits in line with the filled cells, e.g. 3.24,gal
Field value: 329482.5,gal
